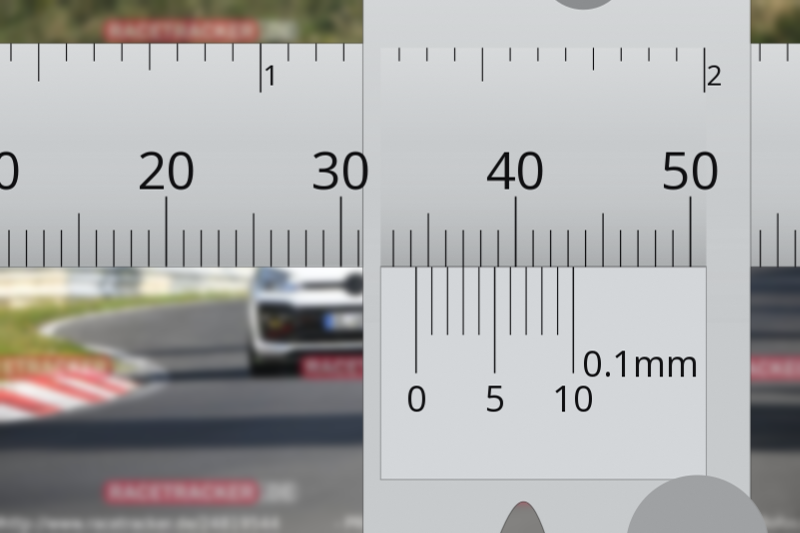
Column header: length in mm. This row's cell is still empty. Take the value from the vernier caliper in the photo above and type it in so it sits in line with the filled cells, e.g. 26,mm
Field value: 34.3,mm
